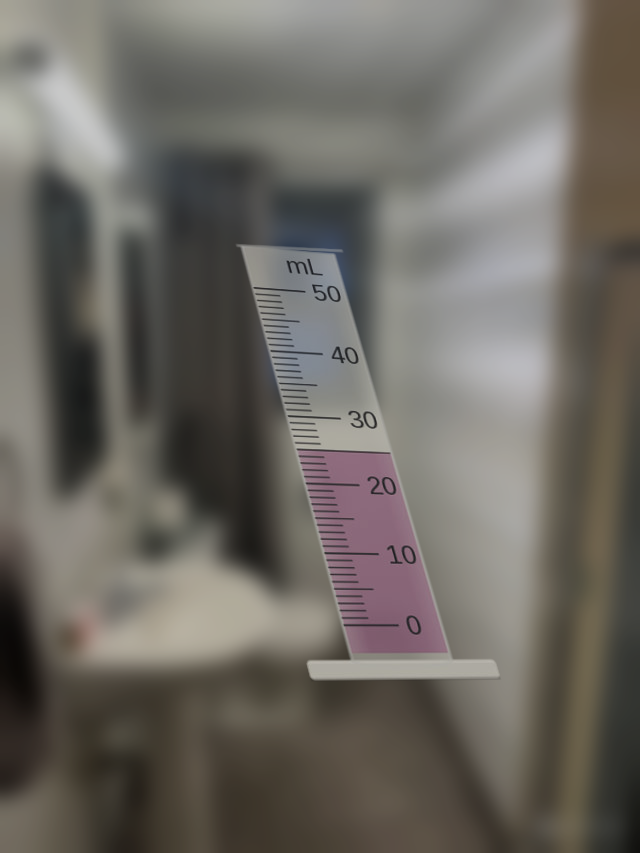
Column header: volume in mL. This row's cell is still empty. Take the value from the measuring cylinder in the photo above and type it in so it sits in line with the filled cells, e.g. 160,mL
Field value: 25,mL
